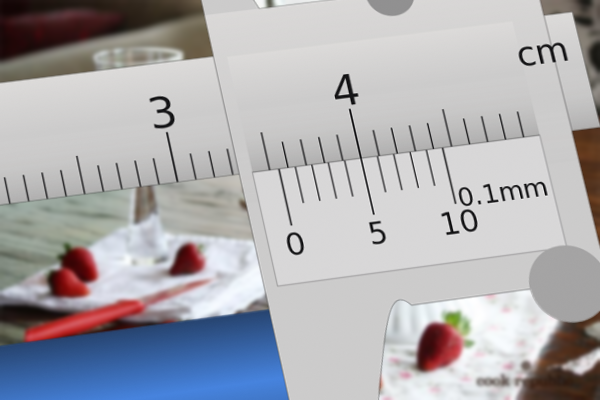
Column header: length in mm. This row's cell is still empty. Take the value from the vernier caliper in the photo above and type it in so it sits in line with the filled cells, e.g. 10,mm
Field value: 35.5,mm
